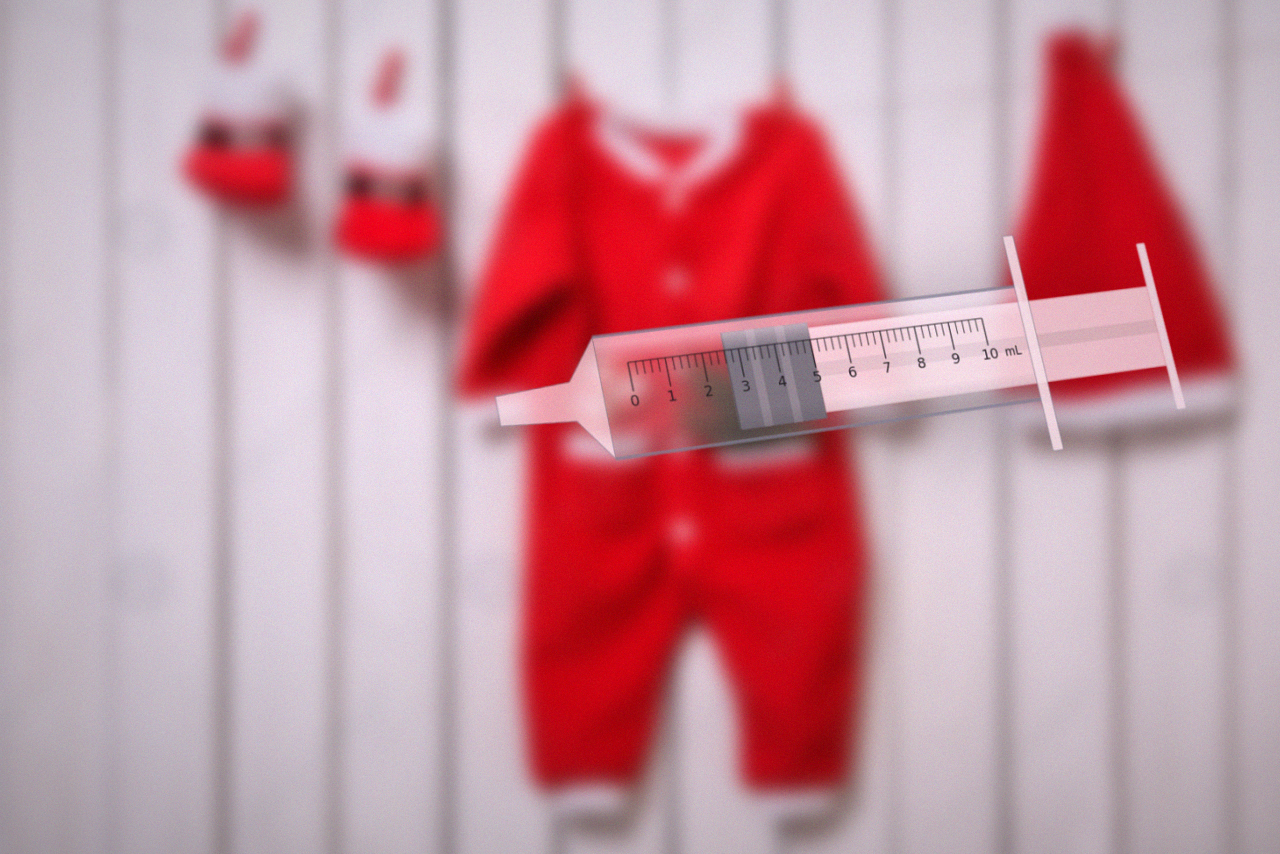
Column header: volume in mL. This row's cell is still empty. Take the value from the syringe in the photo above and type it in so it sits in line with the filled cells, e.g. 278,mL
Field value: 2.6,mL
